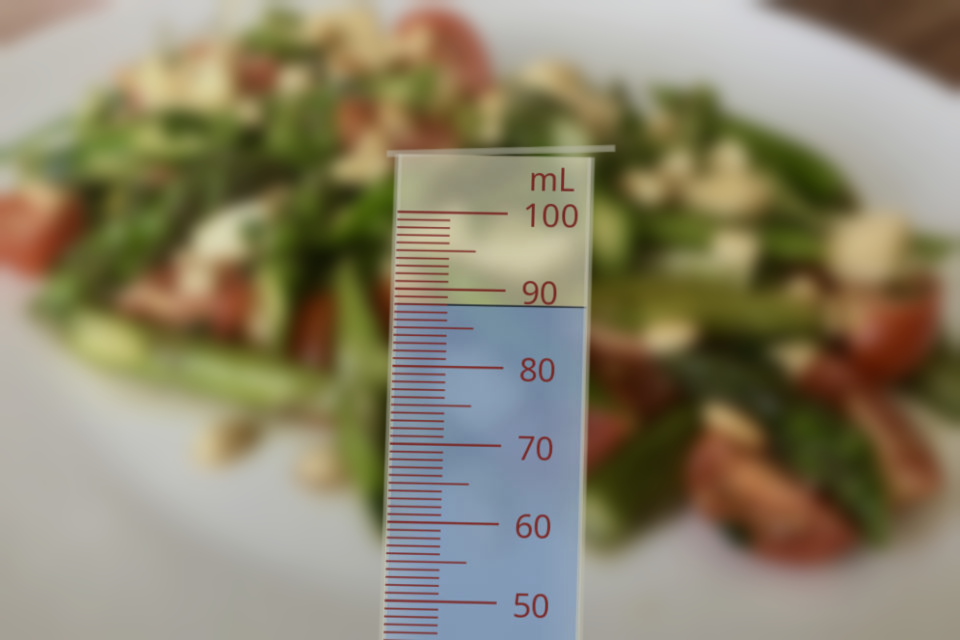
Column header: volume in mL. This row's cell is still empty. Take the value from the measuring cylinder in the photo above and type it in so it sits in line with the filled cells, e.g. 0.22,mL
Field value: 88,mL
